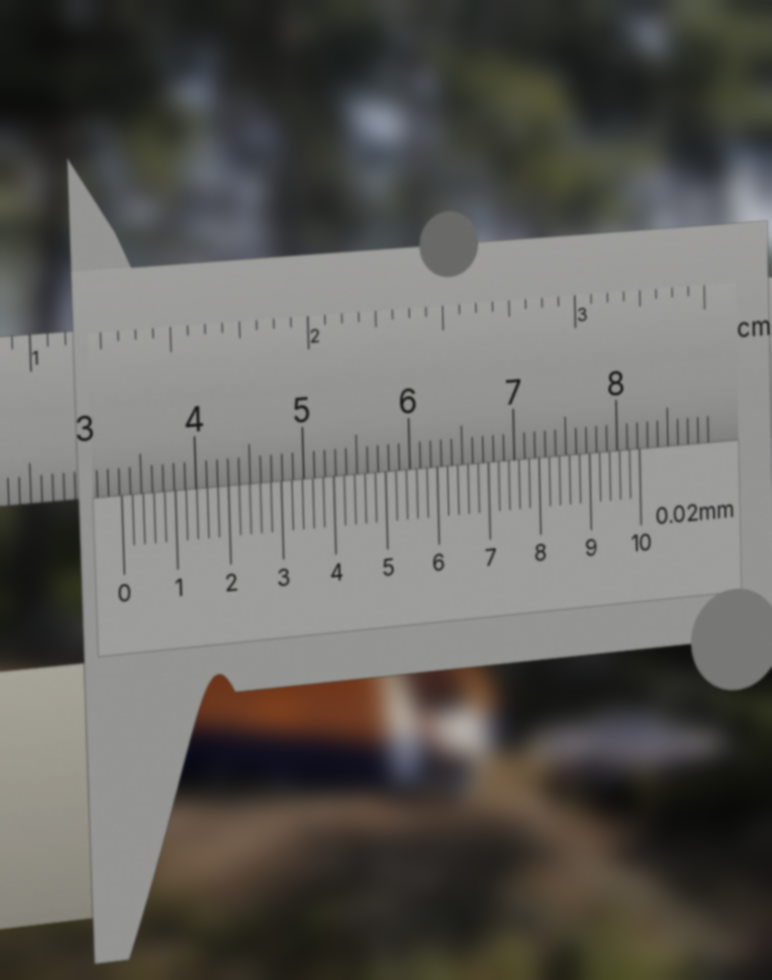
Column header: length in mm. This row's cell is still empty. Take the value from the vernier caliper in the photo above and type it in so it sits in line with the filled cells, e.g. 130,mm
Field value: 33.2,mm
